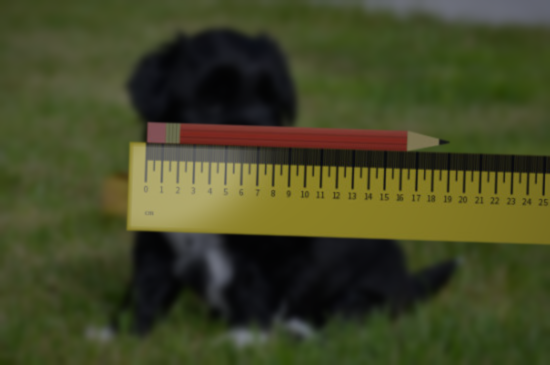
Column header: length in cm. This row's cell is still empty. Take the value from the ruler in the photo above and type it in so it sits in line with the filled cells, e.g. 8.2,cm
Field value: 19,cm
